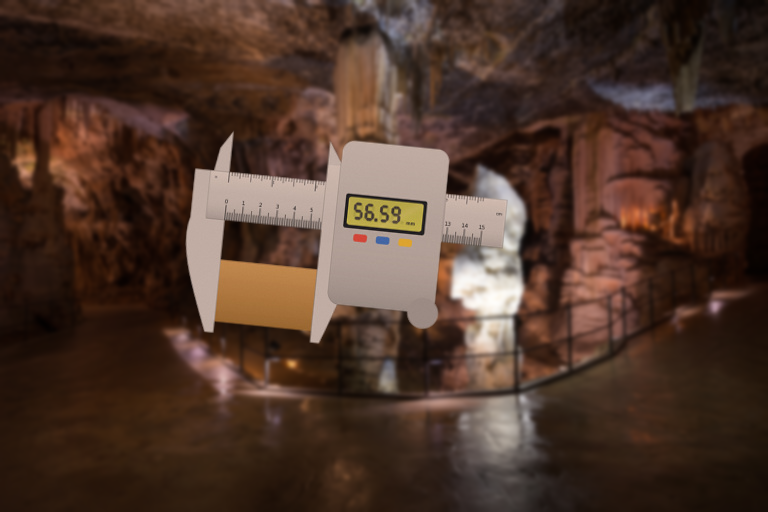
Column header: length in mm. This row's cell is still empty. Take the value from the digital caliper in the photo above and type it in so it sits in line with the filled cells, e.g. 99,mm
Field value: 56.59,mm
